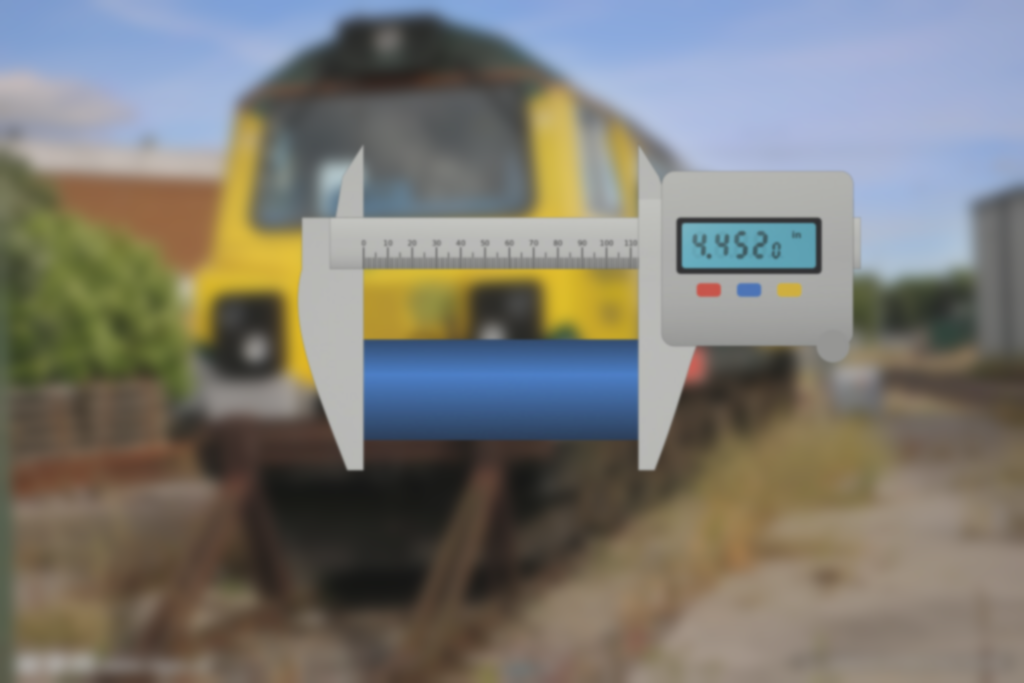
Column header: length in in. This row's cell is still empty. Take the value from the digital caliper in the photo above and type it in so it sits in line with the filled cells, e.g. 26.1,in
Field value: 4.4520,in
